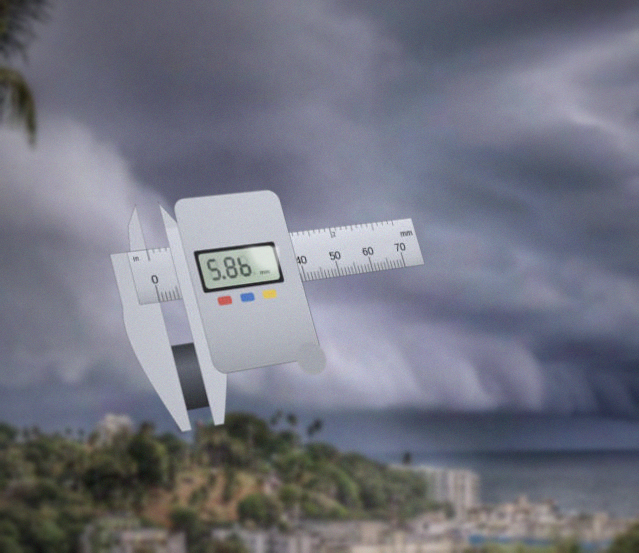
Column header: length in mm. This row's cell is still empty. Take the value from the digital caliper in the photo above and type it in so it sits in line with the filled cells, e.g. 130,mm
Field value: 5.86,mm
